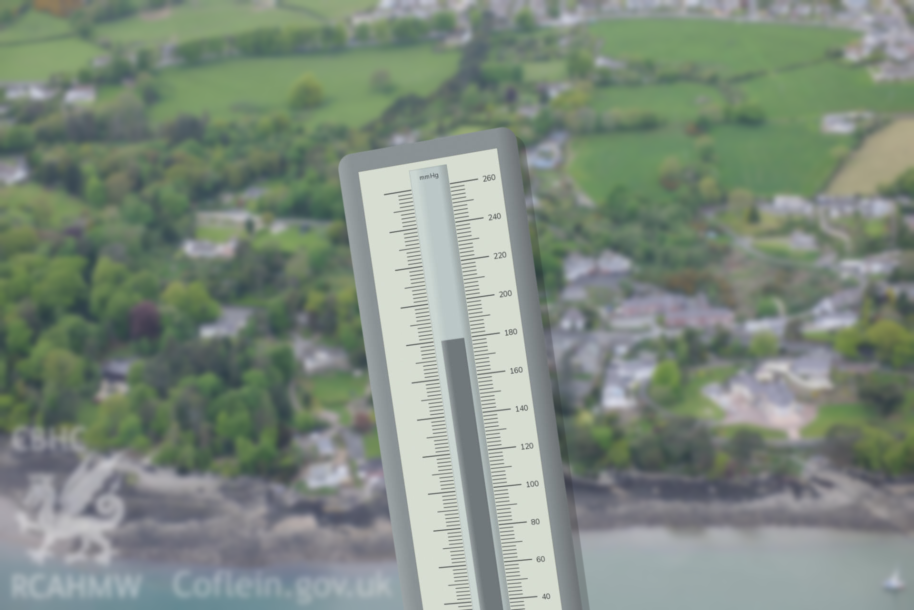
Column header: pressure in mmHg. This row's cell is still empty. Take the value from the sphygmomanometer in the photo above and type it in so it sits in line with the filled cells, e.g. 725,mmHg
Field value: 180,mmHg
